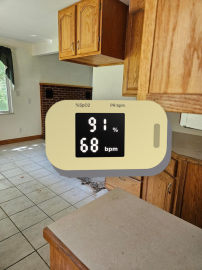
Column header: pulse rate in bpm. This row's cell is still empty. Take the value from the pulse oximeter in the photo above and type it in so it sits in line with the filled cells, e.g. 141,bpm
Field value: 68,bpm
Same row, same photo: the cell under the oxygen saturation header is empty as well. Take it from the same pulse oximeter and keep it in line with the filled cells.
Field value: 91,%
